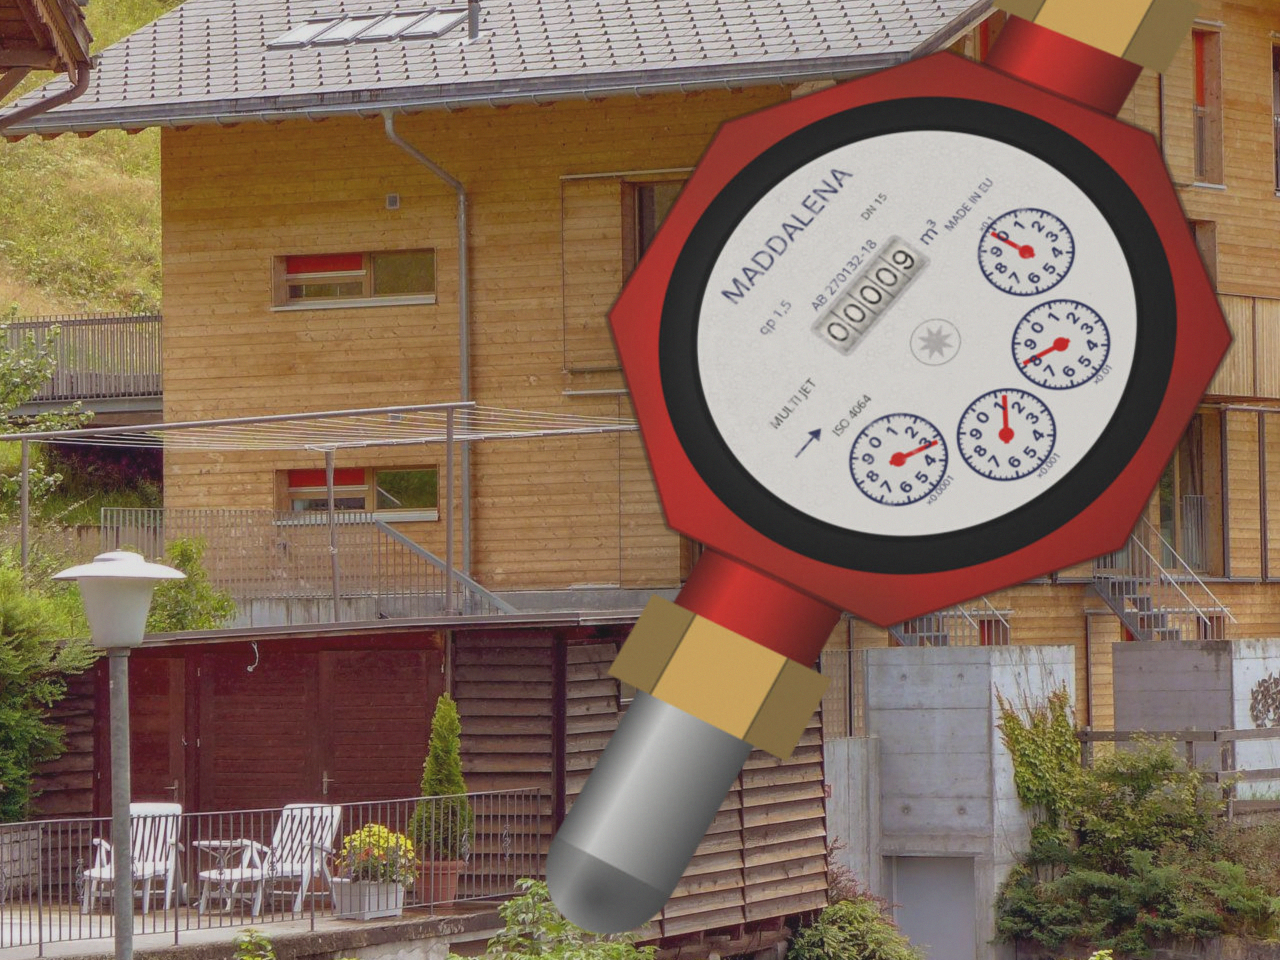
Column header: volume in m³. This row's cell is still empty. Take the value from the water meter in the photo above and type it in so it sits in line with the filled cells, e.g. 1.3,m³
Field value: 8.9813,m³
